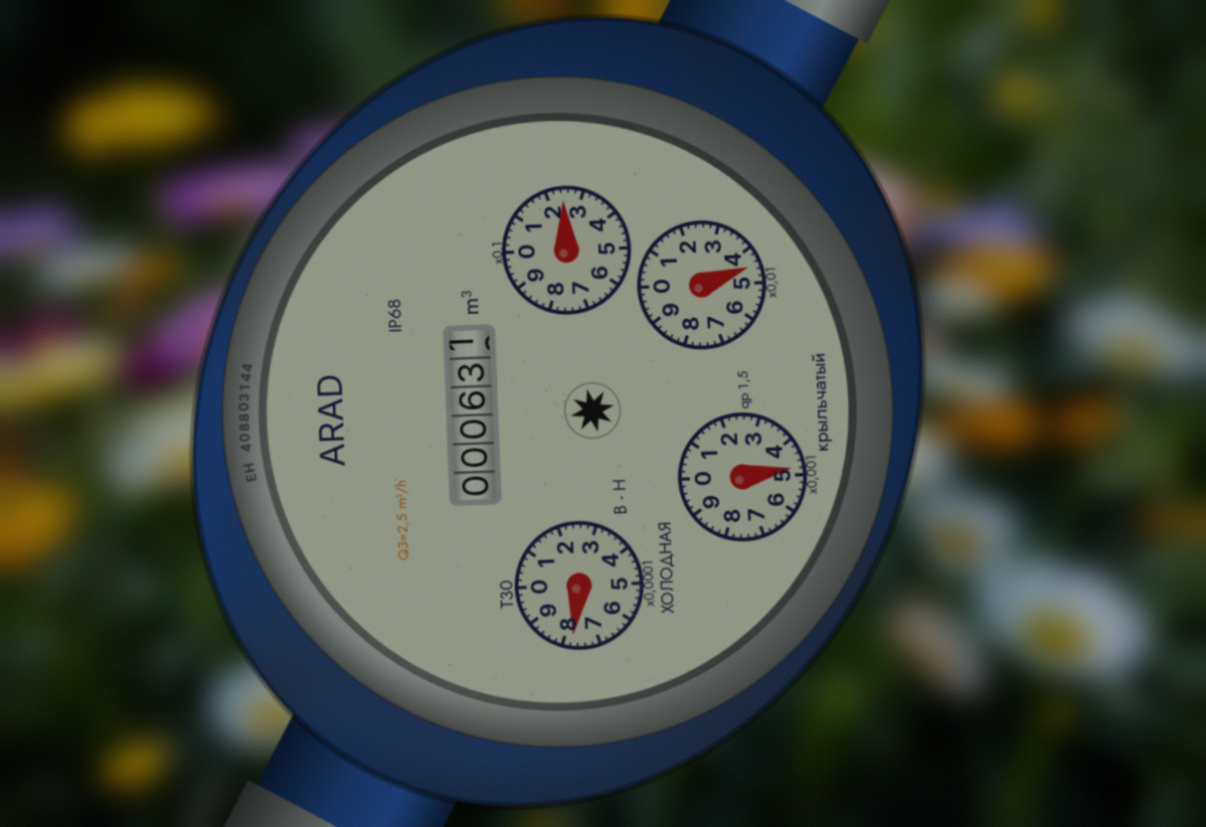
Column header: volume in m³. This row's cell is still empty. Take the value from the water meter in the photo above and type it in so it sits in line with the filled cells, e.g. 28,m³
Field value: 631.2447,m³
